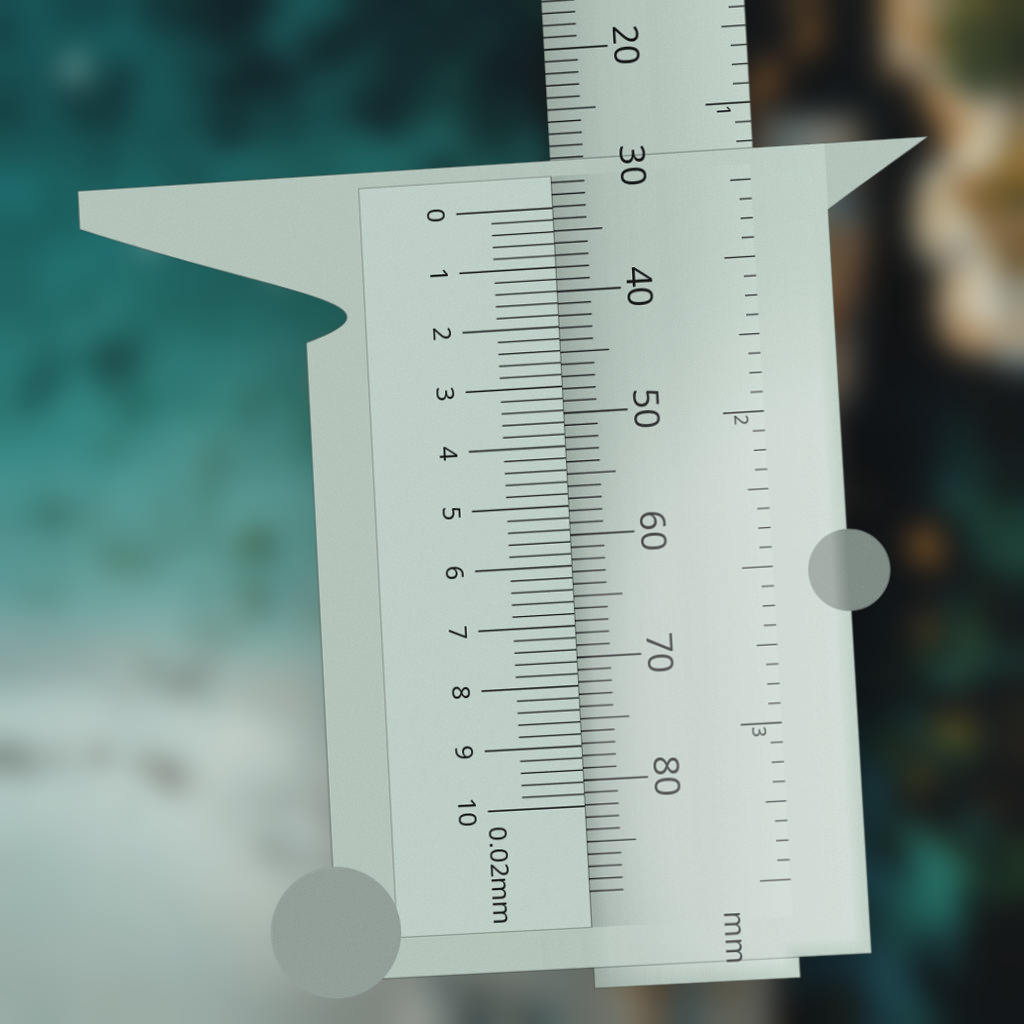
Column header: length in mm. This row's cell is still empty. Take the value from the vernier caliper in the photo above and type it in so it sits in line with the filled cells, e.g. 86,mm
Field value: 33.1,mm
